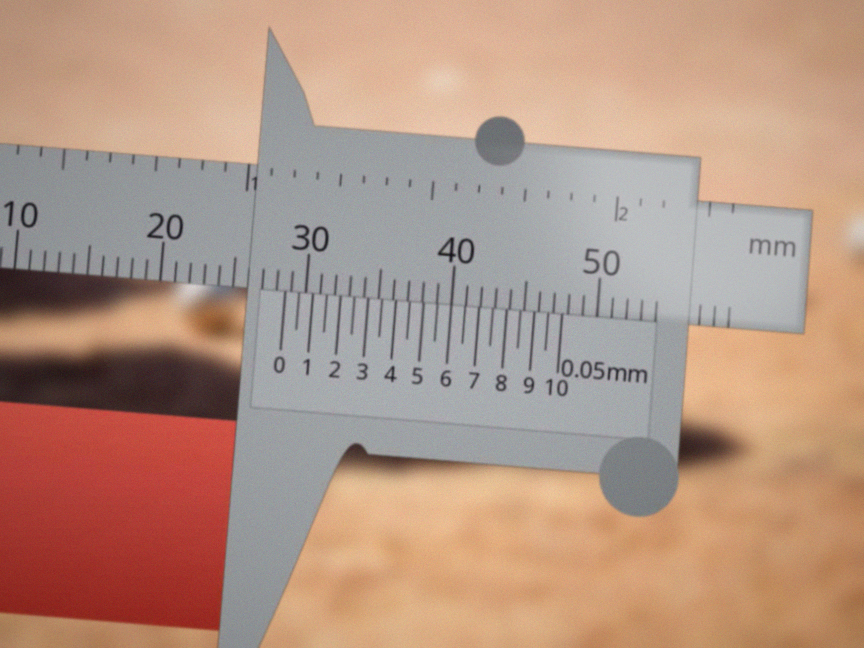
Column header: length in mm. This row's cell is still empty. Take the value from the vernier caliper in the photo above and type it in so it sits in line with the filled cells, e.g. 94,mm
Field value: 28.6,mm
